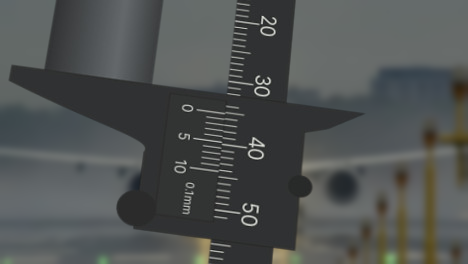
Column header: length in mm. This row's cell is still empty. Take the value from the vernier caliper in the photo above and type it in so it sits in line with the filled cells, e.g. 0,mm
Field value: 35.2,mm
